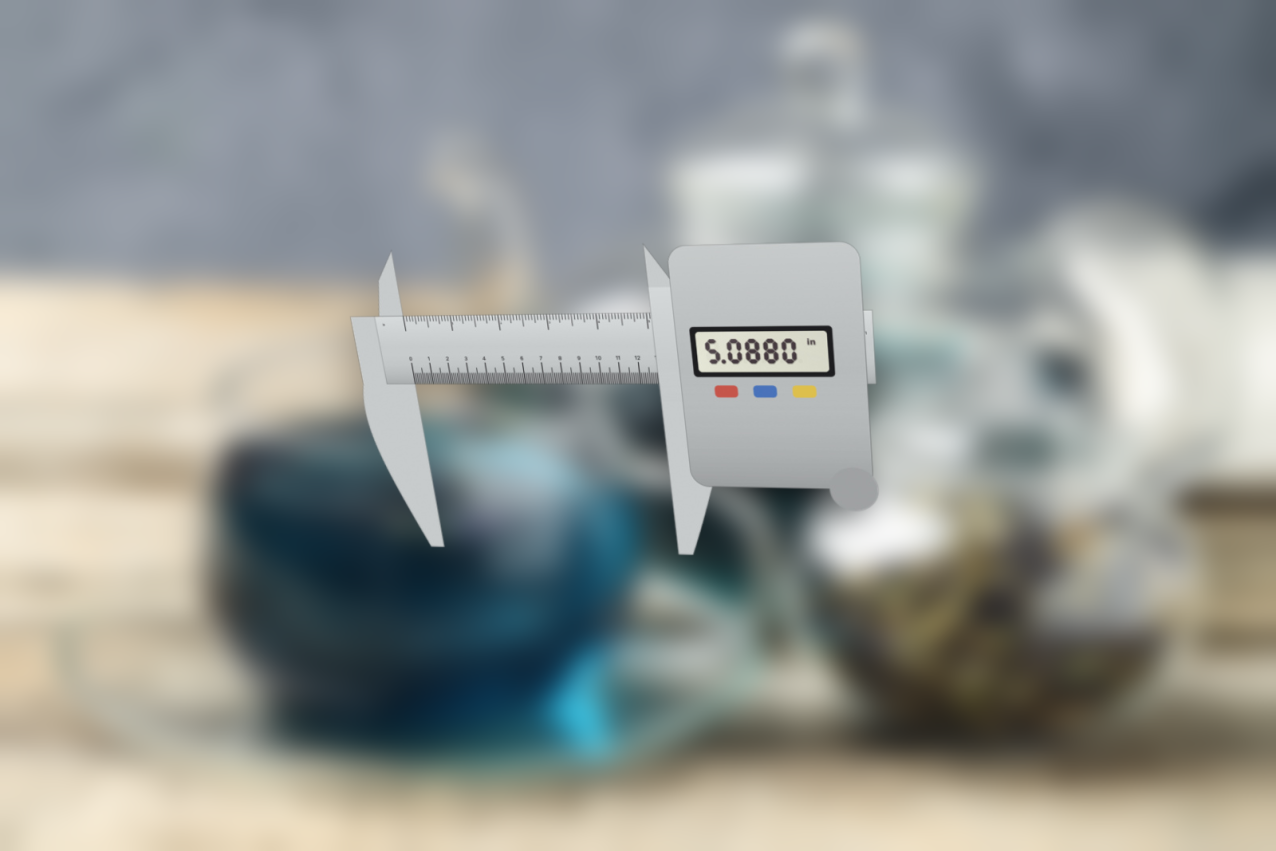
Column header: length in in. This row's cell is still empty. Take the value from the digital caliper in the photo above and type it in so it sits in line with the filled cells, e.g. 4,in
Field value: 5.0880,in
